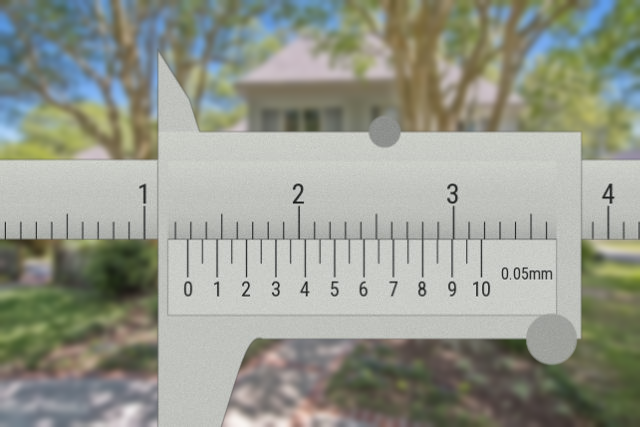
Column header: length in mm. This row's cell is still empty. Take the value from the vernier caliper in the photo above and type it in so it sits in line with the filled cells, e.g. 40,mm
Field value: 12.8,mm
